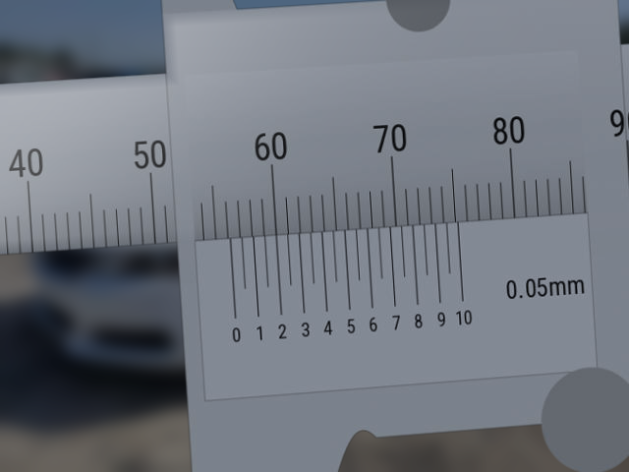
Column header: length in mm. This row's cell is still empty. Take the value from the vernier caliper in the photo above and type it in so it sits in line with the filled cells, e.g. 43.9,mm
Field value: 56.2,mm
